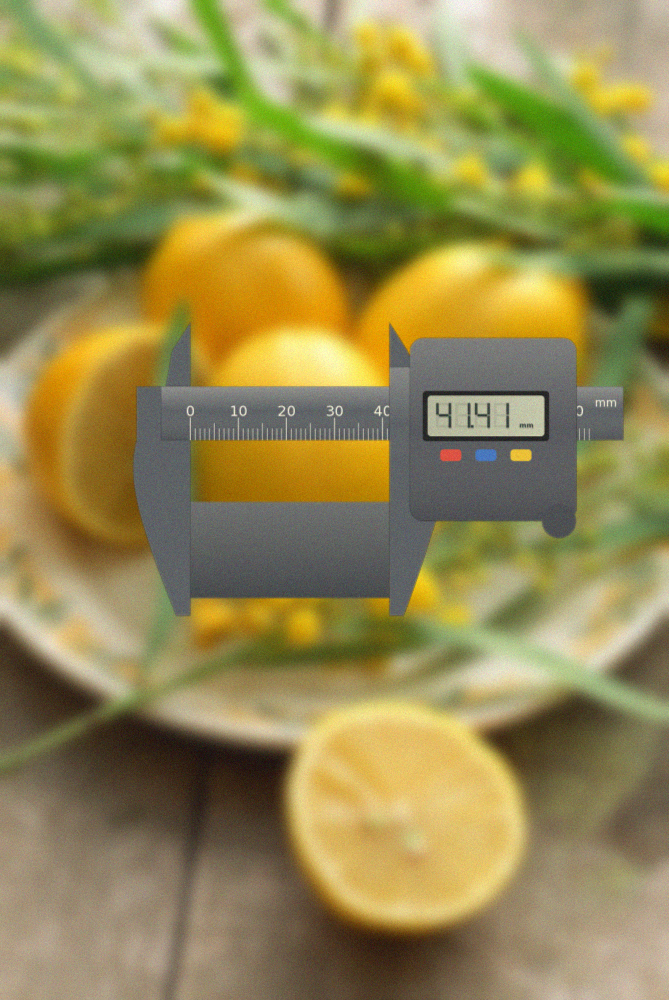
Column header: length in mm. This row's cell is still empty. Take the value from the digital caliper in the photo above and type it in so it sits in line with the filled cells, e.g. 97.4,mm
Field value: 41.41,mm
